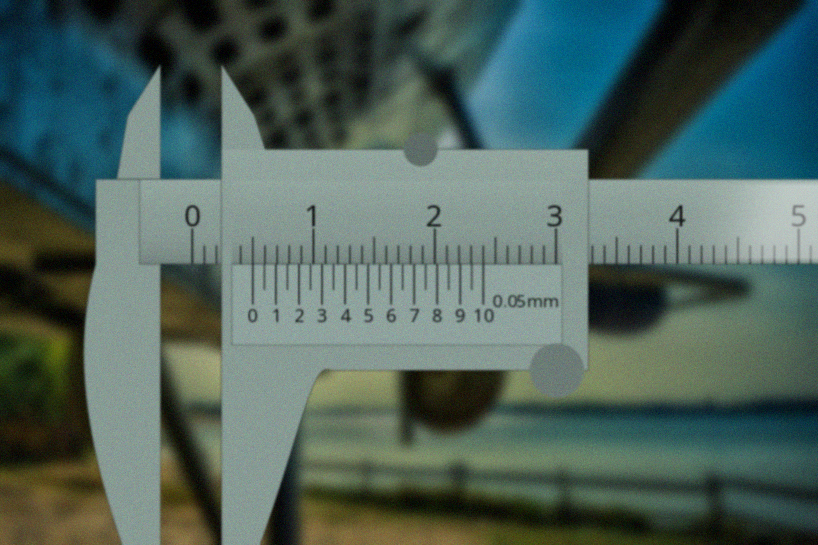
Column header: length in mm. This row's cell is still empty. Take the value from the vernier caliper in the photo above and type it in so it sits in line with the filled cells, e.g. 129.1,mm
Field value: 5.0,mm
